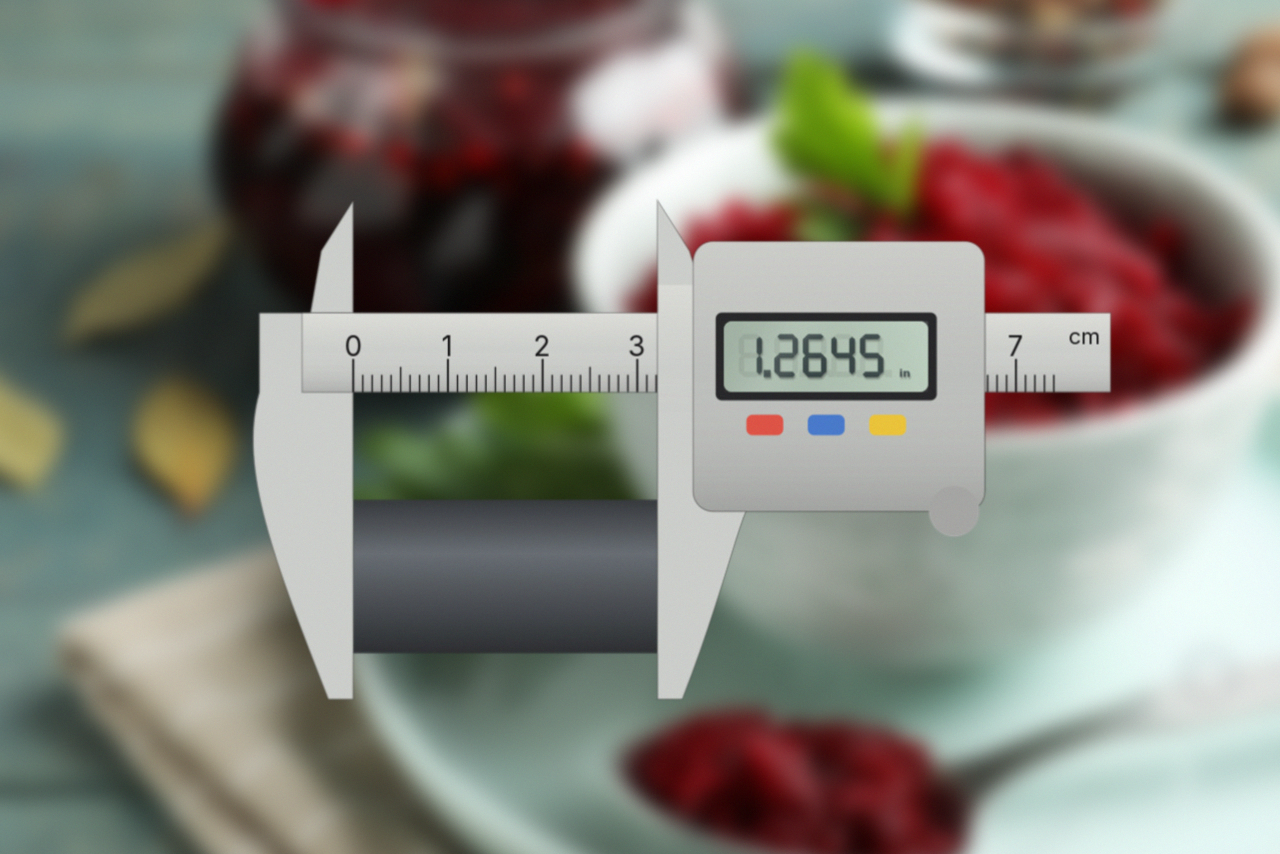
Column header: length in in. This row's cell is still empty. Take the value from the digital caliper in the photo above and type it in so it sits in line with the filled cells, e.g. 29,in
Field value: 1.2645,in
